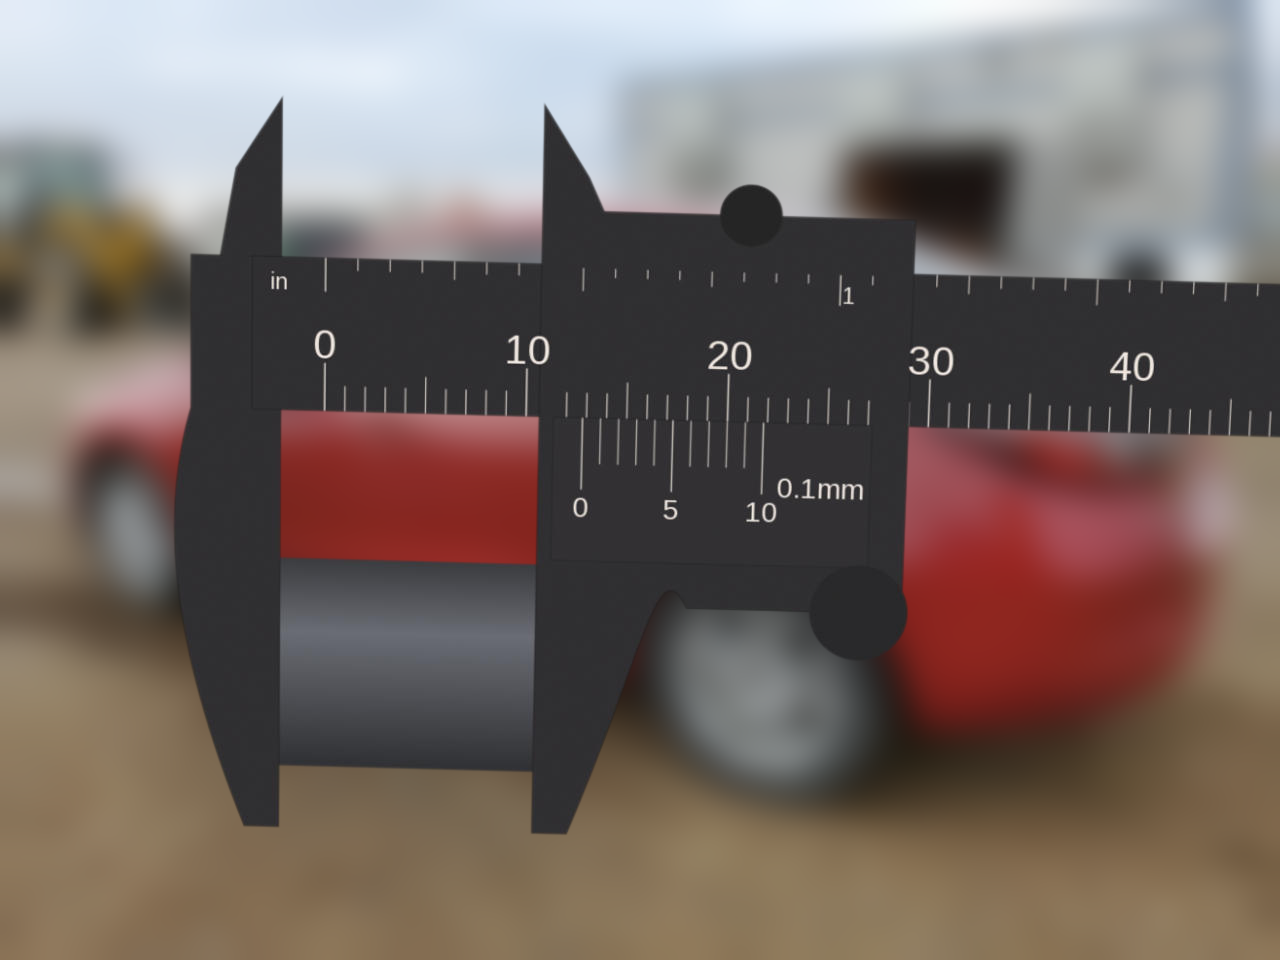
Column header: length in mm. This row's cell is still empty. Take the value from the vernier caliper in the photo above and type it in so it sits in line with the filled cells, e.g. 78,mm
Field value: 12.8,mm
